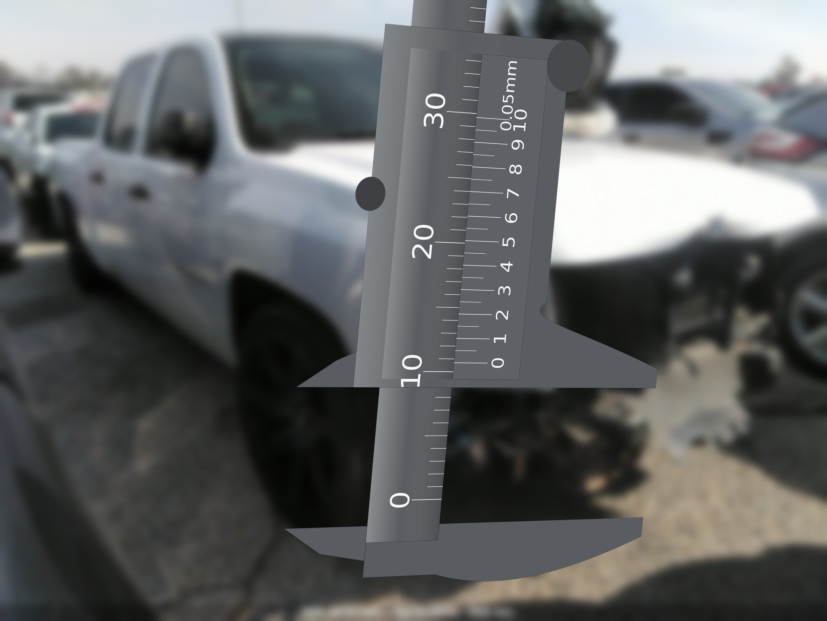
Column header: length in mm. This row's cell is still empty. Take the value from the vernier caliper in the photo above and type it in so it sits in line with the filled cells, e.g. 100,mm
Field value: 10.7,mm
